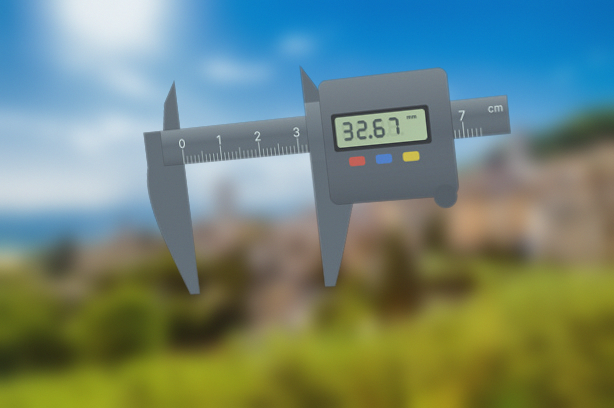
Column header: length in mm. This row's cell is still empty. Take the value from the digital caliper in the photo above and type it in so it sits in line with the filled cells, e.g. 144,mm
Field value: 32.67,mm
